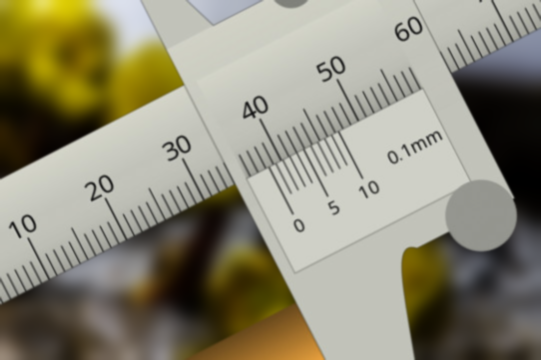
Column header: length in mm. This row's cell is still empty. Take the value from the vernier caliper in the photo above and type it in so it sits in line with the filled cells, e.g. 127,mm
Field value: 38.4,mm
